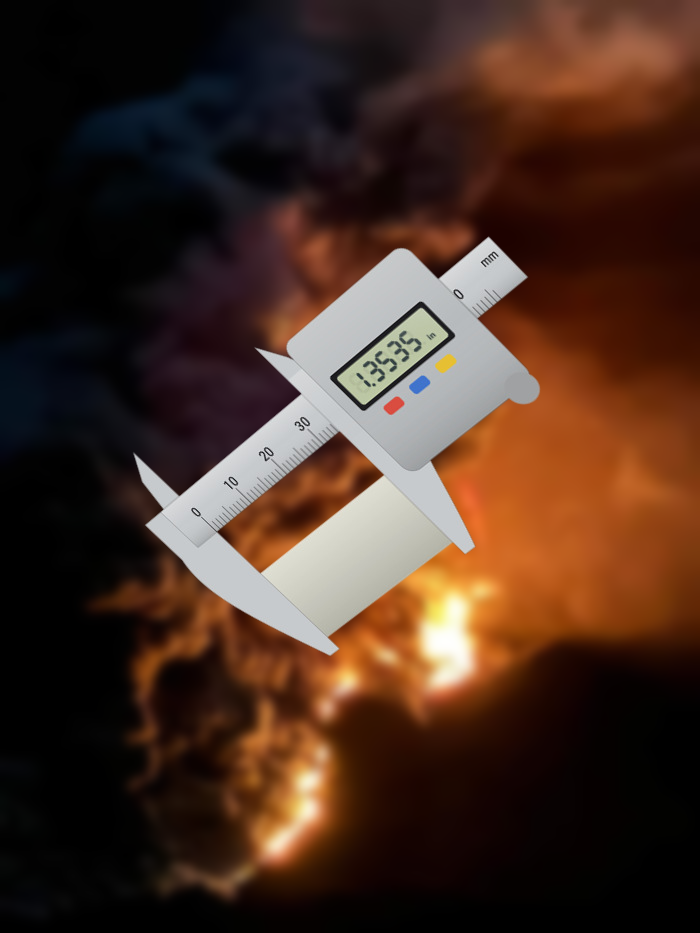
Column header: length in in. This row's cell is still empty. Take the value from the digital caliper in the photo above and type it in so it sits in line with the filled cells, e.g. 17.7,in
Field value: 1.3535,in
